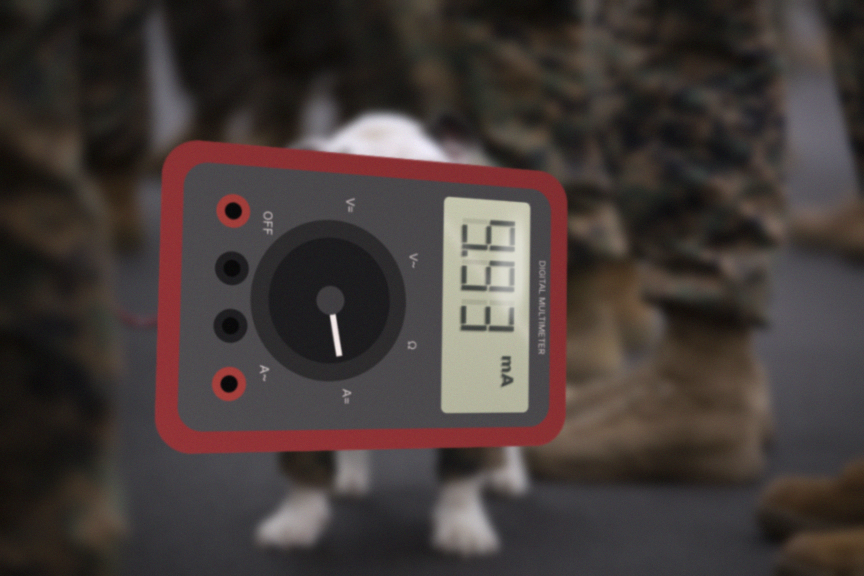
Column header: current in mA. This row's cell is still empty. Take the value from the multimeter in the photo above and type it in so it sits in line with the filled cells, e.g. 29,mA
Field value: 9.93,mA
